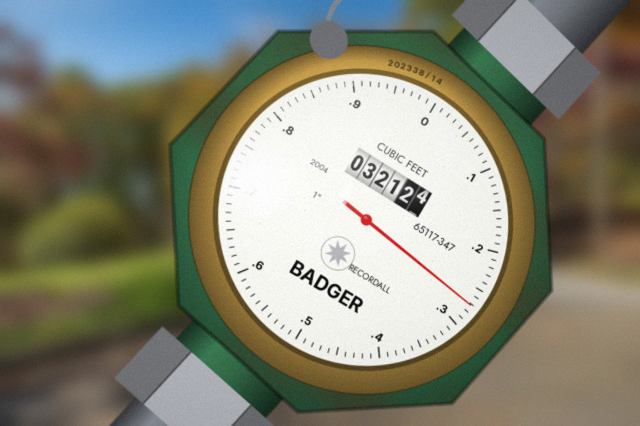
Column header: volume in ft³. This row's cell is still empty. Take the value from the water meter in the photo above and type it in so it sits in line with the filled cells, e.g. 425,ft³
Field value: 32124.27,ft³
